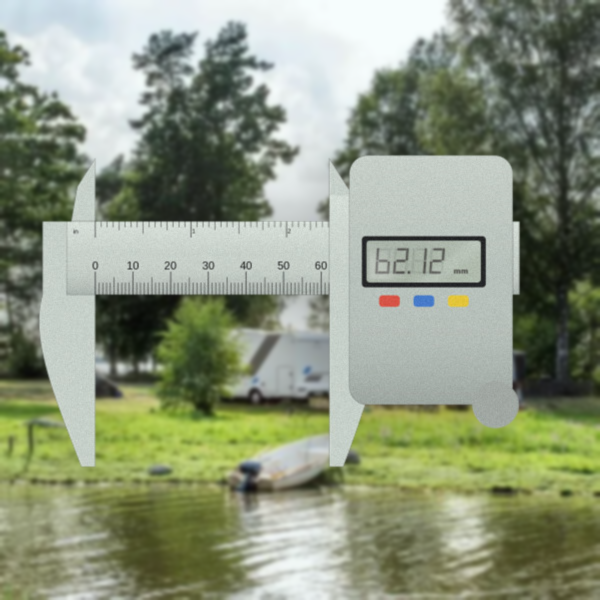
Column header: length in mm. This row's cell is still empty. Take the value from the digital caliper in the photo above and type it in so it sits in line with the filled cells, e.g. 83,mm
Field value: 62.12,mm
